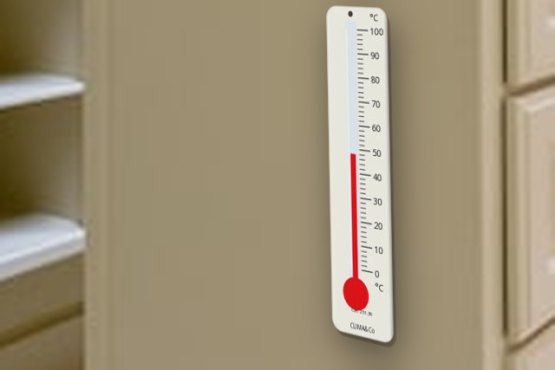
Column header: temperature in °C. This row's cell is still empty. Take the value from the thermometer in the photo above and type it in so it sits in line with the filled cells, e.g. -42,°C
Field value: 48,°C
